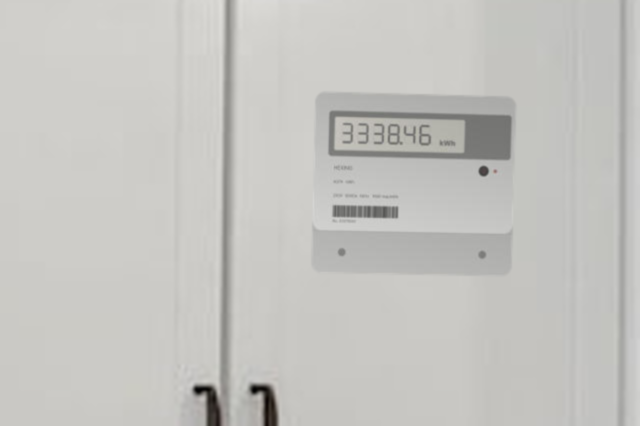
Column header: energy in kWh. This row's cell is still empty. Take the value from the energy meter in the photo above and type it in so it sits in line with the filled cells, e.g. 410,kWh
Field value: 3338.46,kWh
